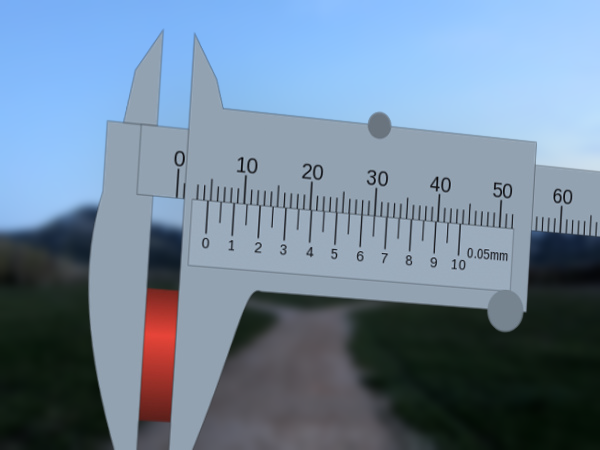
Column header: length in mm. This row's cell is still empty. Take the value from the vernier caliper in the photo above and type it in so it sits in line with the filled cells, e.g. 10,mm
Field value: 4.6,mm
